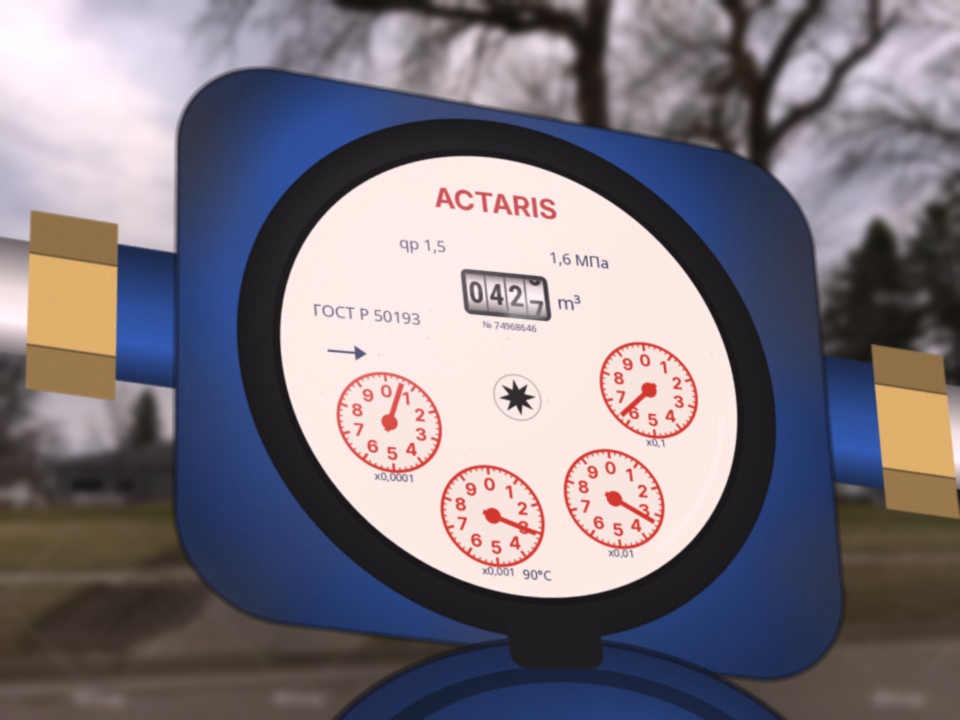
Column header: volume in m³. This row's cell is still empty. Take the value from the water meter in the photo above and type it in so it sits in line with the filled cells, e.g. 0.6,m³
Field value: 426.6330,m³
